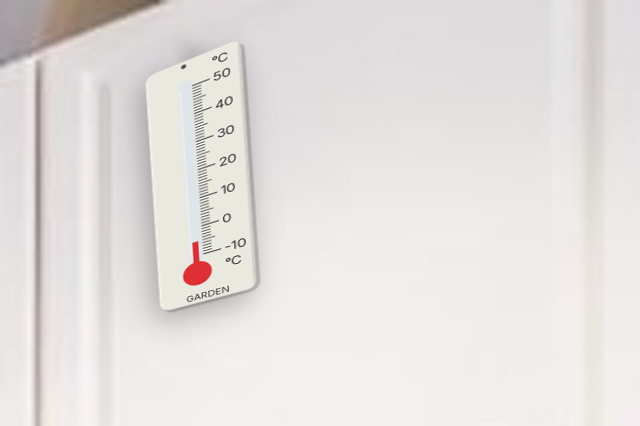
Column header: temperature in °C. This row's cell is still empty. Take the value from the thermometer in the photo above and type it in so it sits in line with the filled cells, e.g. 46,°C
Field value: -5,°C
